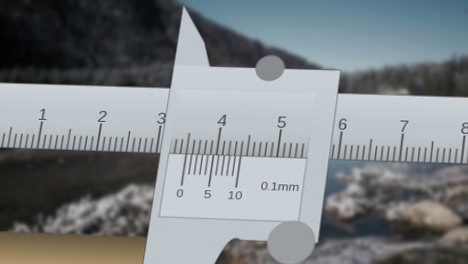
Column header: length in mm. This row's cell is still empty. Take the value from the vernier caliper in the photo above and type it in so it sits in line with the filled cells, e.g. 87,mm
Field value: 35.0,mm
